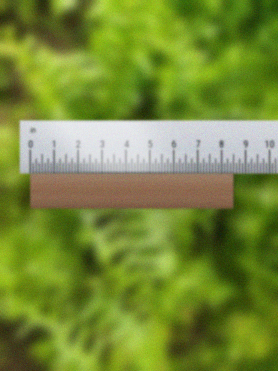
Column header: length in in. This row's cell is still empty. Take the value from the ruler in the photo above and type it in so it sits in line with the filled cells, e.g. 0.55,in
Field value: 8.5,in
